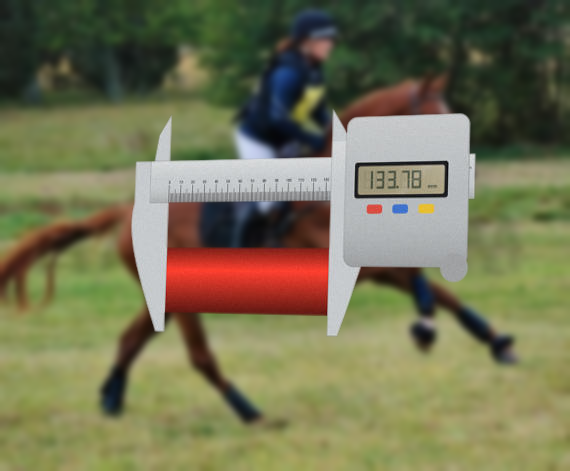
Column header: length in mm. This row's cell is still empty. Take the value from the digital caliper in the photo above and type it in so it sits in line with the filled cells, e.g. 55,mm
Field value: 133.78,mm
